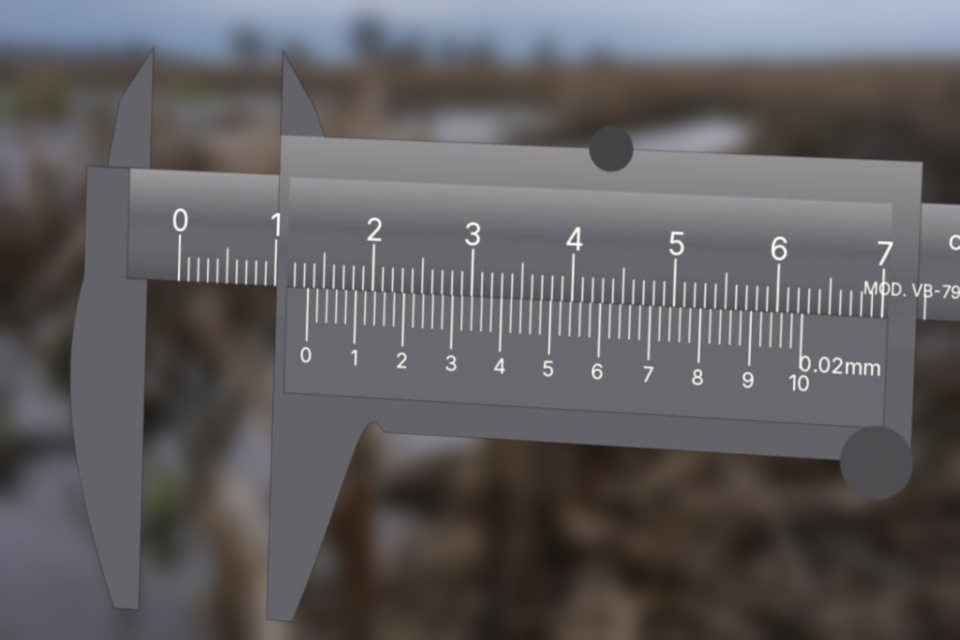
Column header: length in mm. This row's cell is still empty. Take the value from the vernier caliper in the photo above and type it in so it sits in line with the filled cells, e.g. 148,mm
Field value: 13.4,mm
